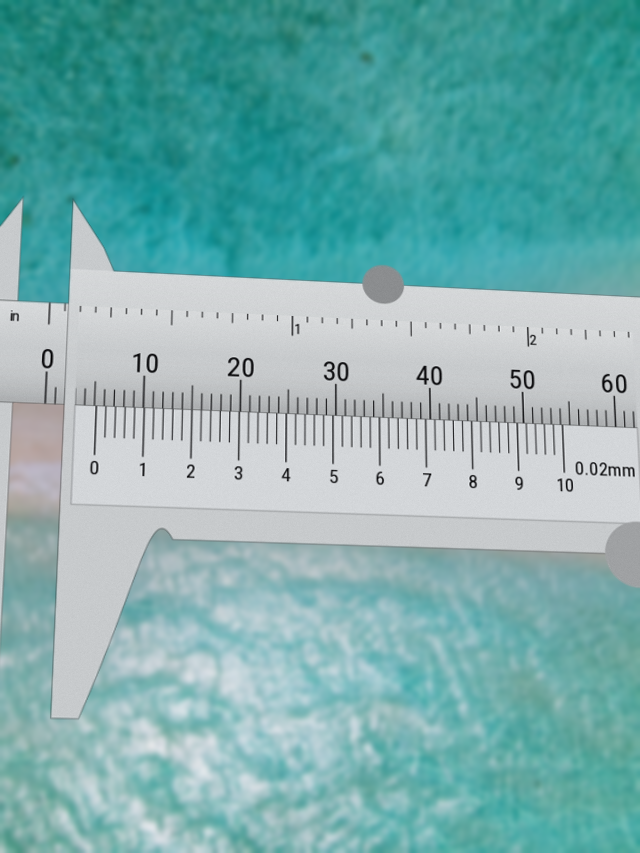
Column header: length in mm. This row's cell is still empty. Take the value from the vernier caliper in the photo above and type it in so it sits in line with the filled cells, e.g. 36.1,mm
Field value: 5.2,mm
